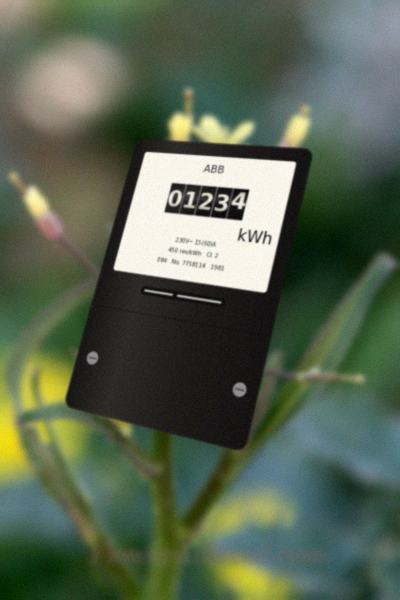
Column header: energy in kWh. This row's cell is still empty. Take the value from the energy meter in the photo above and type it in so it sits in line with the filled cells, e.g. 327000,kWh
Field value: 1234,kWh
